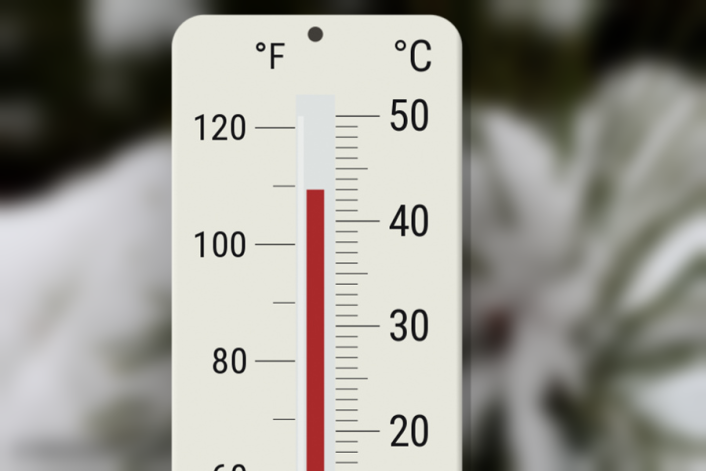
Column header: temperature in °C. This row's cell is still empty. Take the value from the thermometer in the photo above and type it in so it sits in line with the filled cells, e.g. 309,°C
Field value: 43,°C
